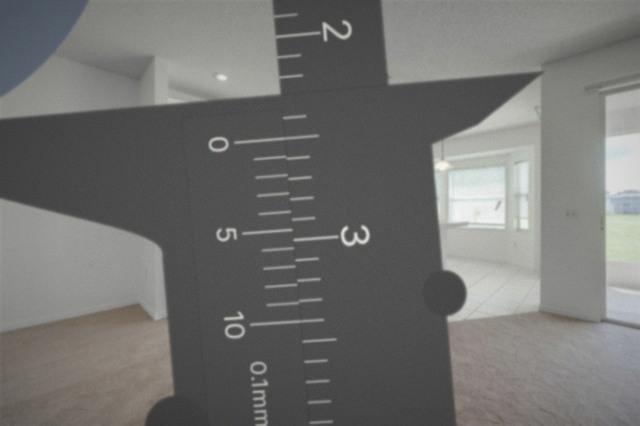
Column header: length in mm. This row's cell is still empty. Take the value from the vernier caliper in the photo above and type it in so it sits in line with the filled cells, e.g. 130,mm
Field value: 25.0,mm
